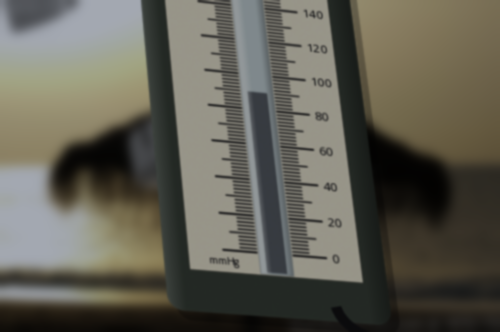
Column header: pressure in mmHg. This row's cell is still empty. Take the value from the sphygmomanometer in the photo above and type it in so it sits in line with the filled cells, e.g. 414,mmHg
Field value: 90,mmHg
